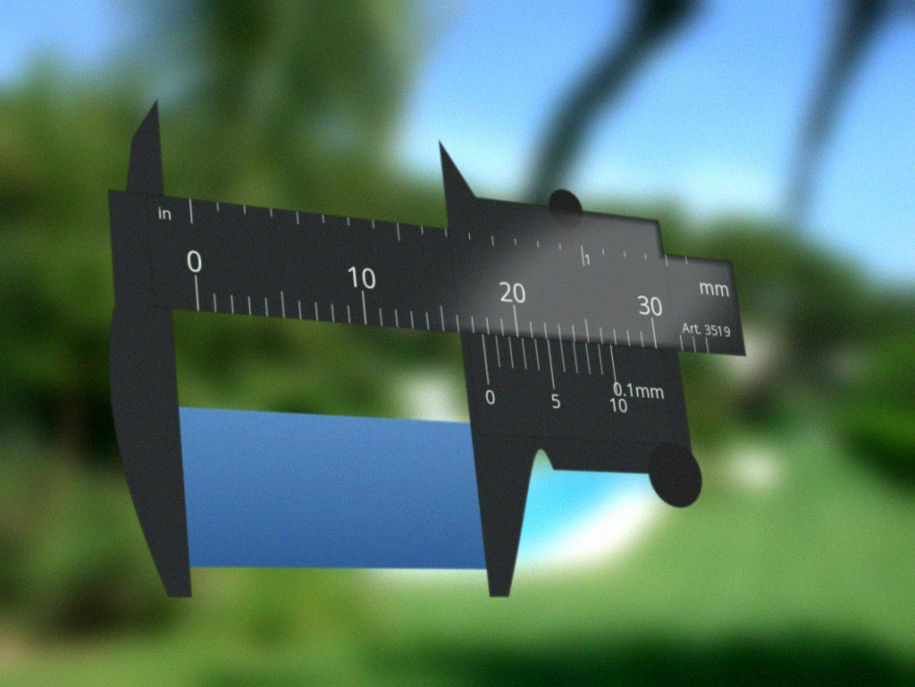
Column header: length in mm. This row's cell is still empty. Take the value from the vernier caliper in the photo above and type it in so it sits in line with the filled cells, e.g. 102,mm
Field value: 17.6,mm
